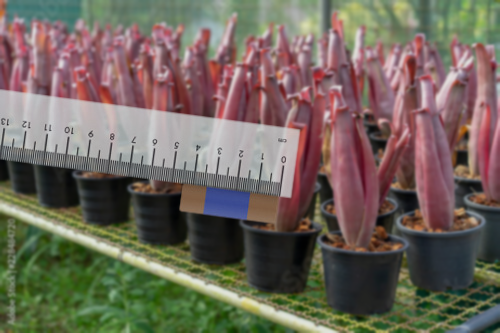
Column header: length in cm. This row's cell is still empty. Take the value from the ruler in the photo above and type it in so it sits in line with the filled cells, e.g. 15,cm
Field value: 4.5,cm
